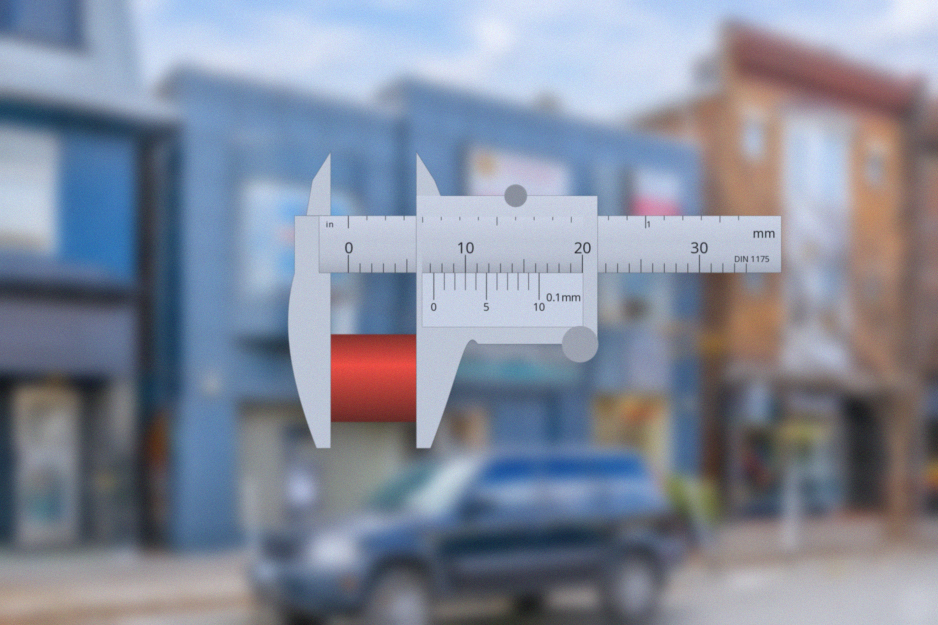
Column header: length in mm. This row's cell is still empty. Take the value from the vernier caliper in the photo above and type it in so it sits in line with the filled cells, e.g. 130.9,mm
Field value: 7.3,mm
